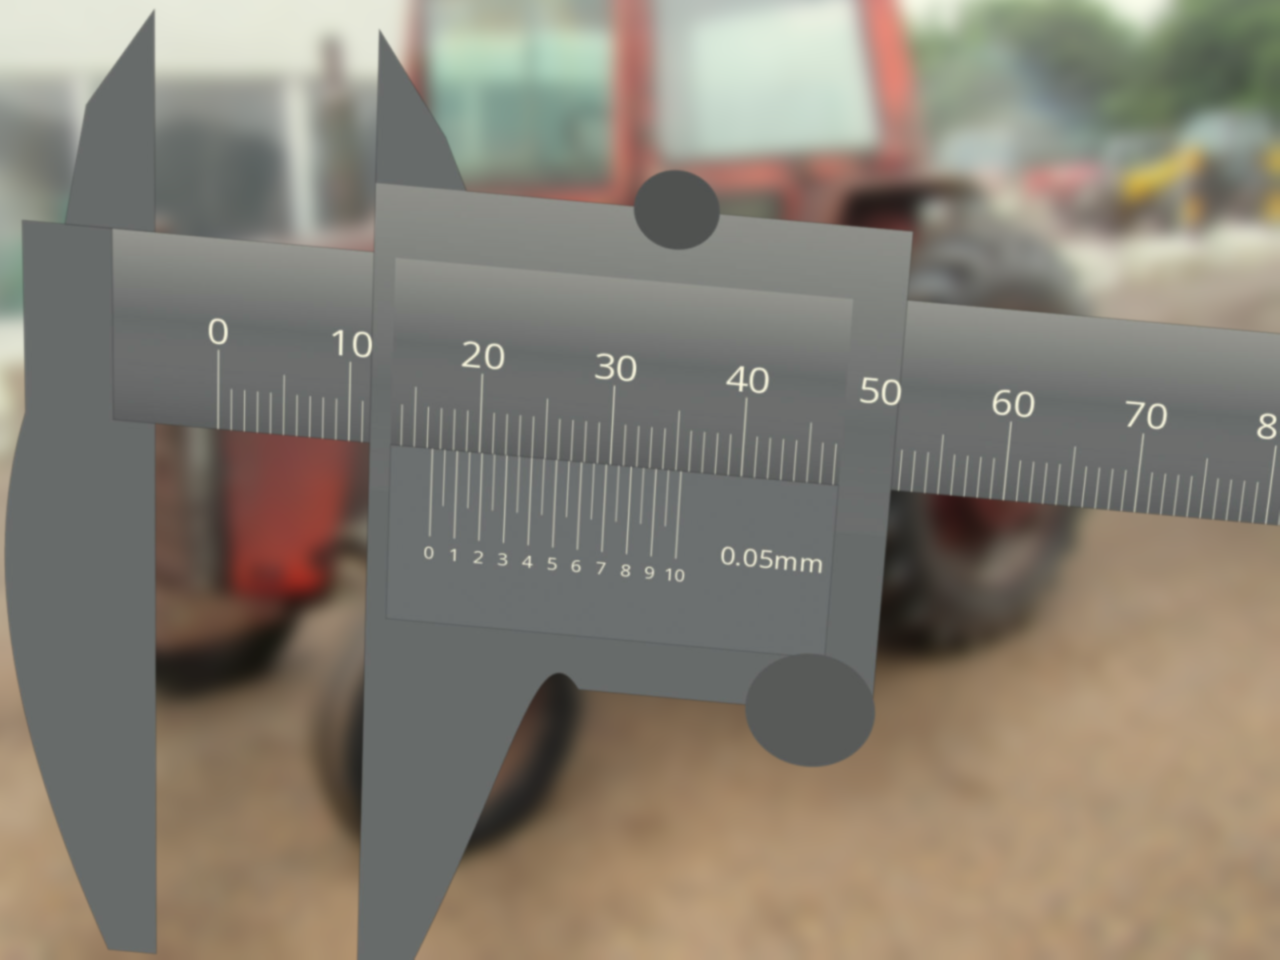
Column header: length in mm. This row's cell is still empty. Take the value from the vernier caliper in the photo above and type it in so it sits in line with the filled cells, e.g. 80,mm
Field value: 16.4,mm
